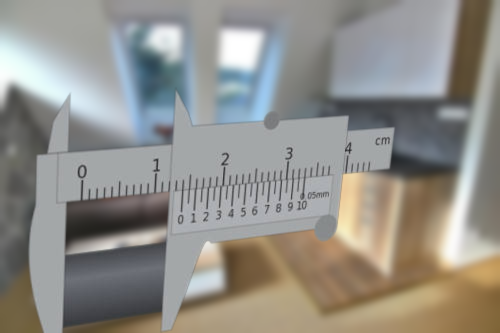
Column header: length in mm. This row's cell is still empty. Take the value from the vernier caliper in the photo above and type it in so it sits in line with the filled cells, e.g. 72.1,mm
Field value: 14.0,mm
